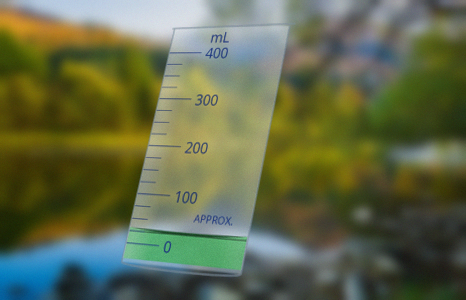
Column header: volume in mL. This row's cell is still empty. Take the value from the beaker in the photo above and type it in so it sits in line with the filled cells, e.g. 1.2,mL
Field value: 25,mL
